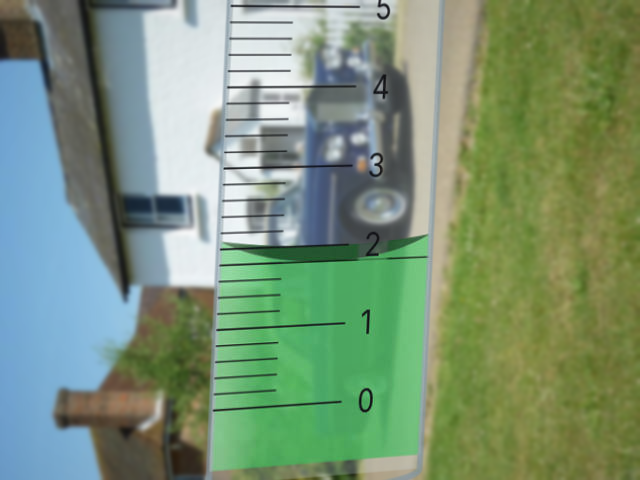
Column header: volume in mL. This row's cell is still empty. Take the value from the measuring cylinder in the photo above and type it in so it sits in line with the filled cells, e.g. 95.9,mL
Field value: 1.8,mL
